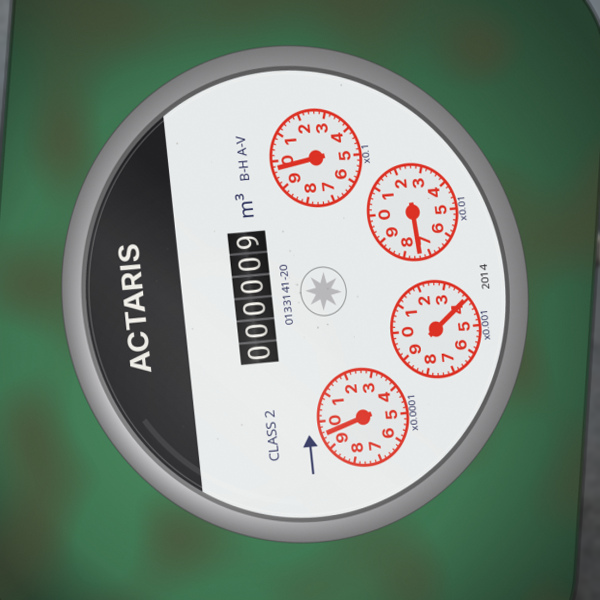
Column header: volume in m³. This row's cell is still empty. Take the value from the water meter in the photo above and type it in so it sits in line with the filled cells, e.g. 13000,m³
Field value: 8.9739,m³
